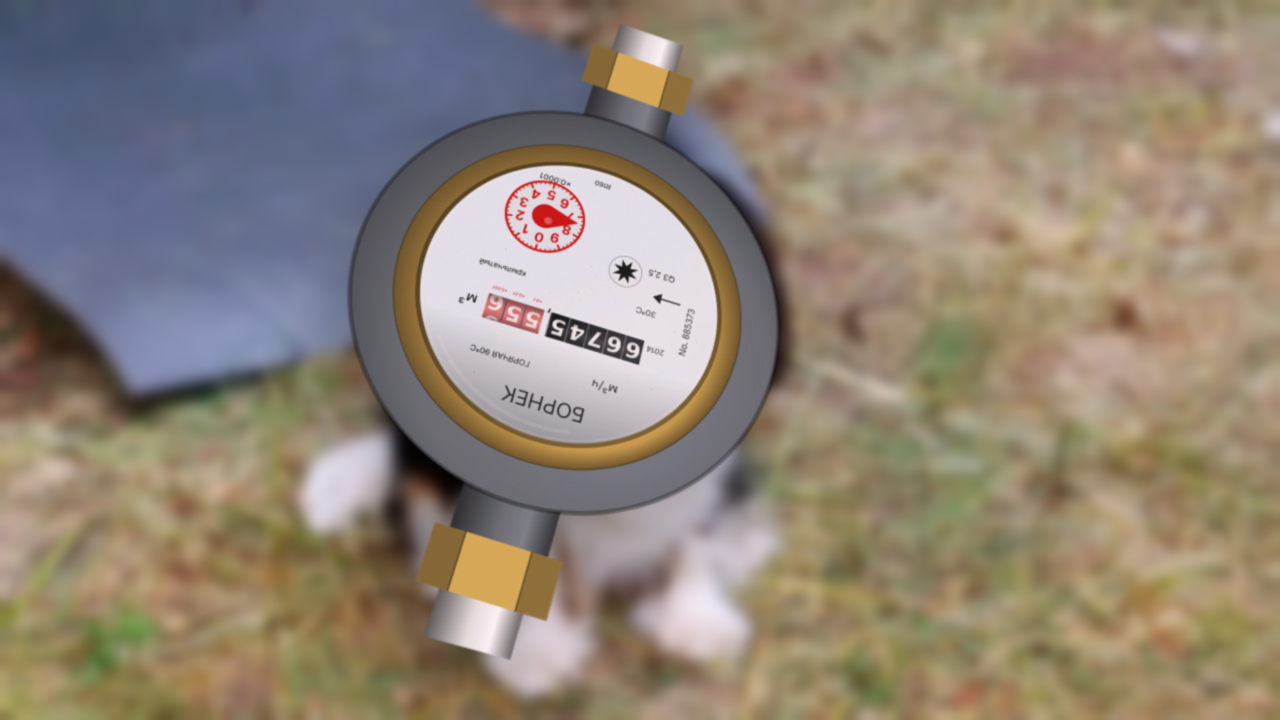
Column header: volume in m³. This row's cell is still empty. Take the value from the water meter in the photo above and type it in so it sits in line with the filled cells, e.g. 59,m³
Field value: 66745.5557,m³
